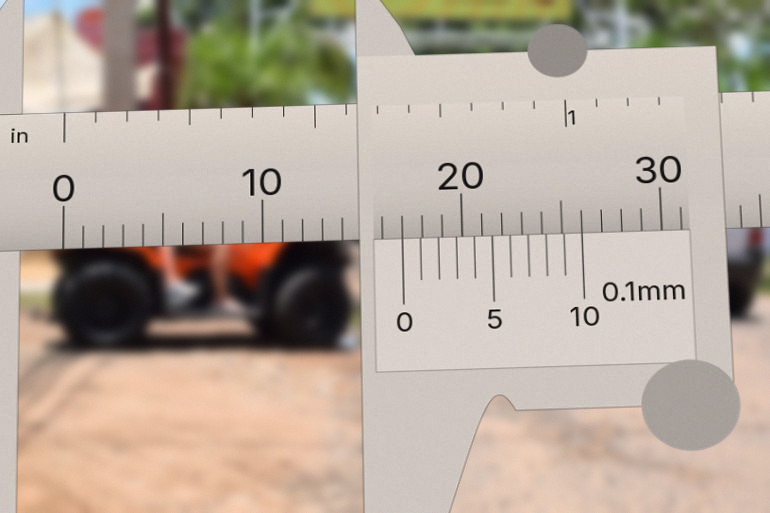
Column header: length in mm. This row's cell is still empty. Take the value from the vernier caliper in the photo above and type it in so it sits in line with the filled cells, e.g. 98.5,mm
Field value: 17.0,mm
